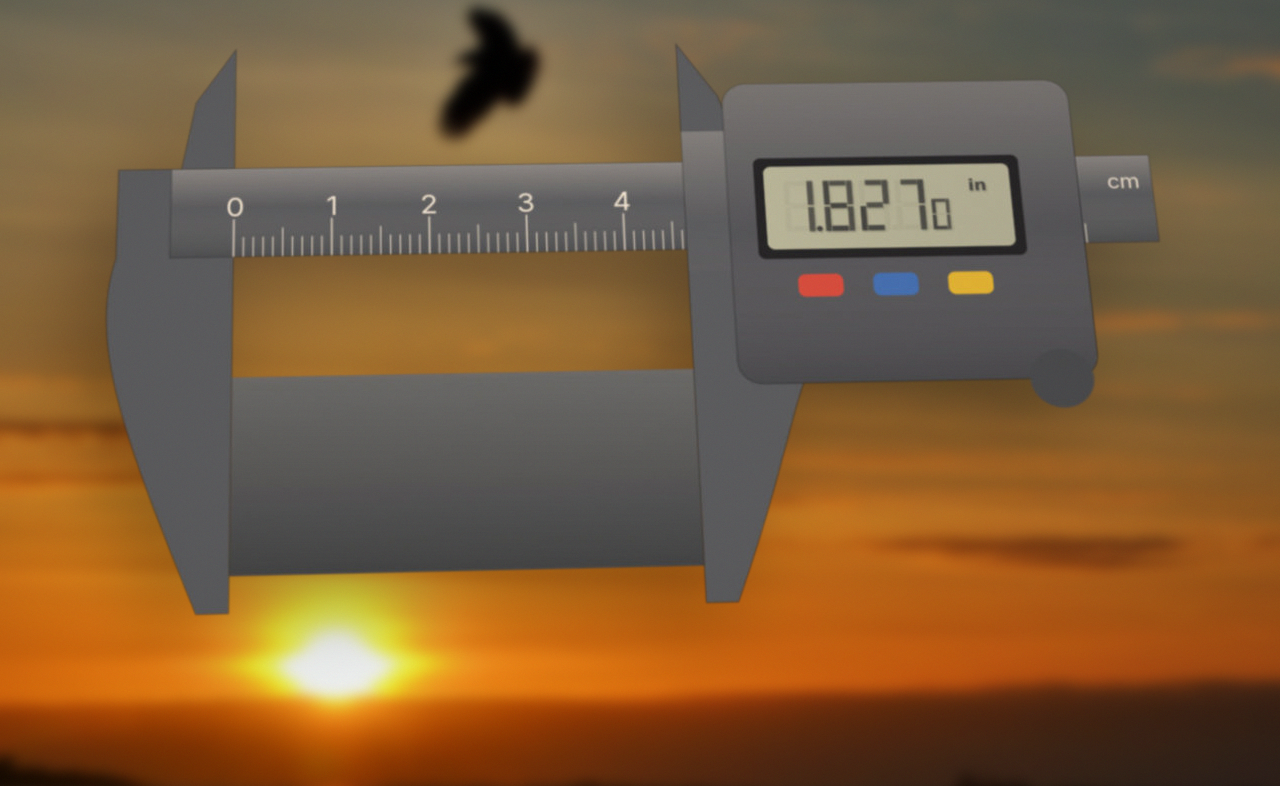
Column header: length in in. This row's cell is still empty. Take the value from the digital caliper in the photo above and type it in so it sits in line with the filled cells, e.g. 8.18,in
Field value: 1.8270,in
